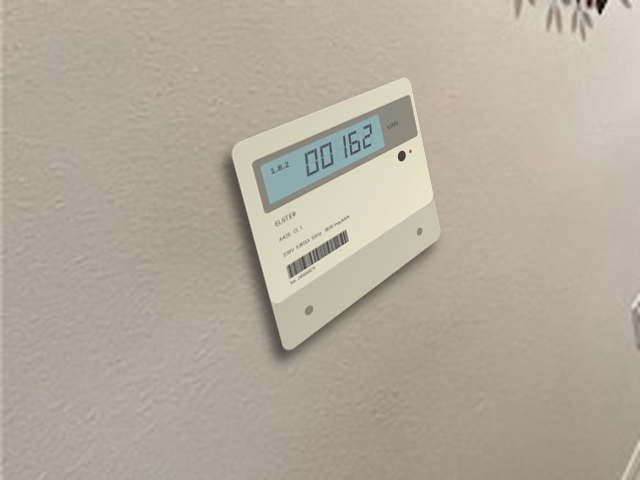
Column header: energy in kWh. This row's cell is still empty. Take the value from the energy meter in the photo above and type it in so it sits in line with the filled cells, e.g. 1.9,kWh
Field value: 162,kWh
